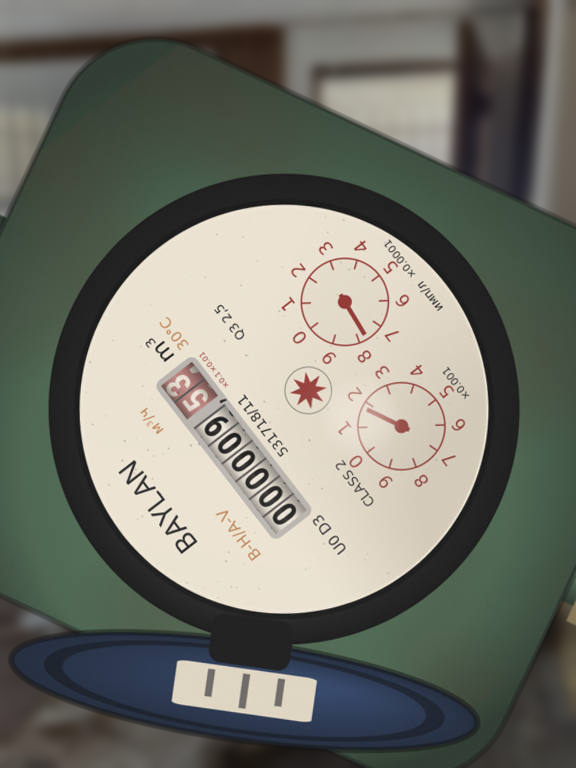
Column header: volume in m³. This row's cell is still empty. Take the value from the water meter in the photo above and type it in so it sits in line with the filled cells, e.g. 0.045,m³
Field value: 9.5317,m³
